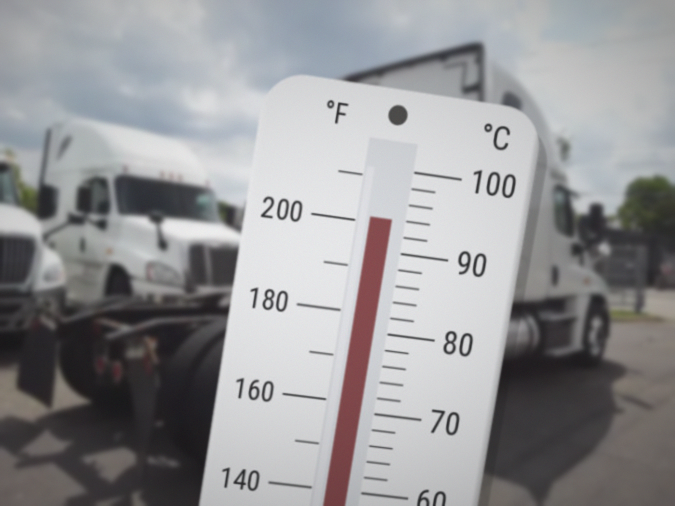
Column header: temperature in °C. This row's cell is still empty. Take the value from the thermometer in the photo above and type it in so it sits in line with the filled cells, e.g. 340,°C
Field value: 94,°C
